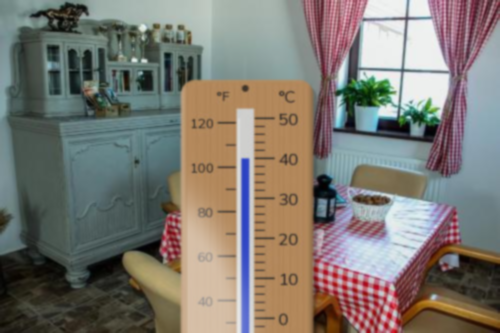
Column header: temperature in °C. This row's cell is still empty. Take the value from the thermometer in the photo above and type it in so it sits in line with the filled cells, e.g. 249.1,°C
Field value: 40,°C
